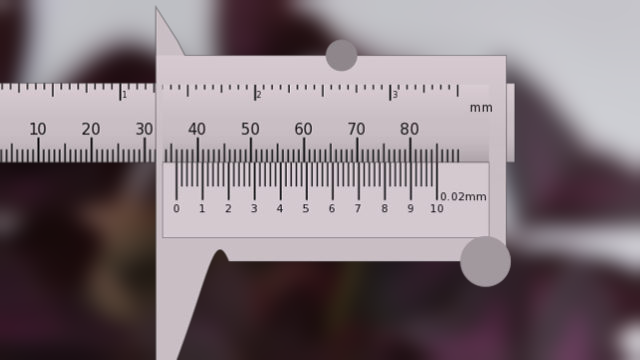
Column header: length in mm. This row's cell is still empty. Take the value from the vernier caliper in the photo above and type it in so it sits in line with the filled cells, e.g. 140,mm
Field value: 36.0,mm
